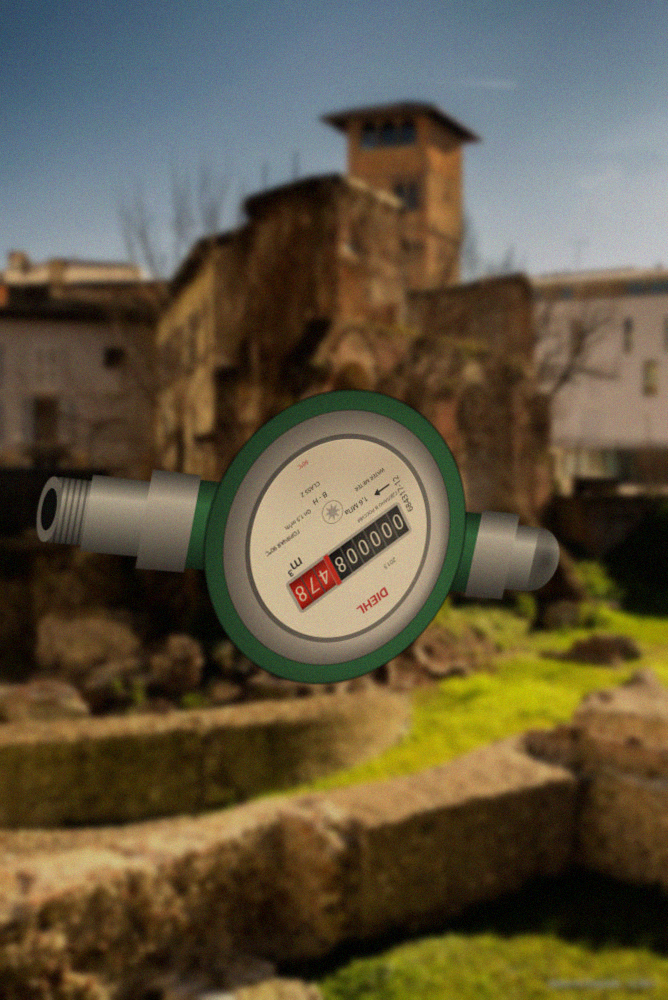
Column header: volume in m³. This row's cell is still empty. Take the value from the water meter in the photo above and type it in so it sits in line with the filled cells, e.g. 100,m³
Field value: 8.478,m³
